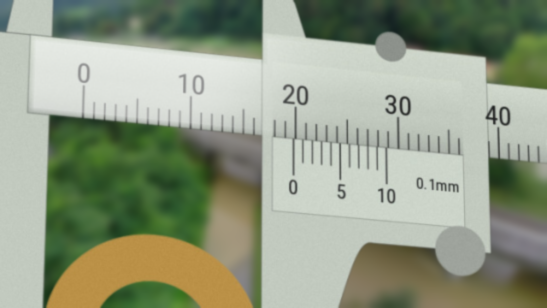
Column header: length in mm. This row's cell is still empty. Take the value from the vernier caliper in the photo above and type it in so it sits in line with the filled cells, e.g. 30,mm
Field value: 19.8,mm
